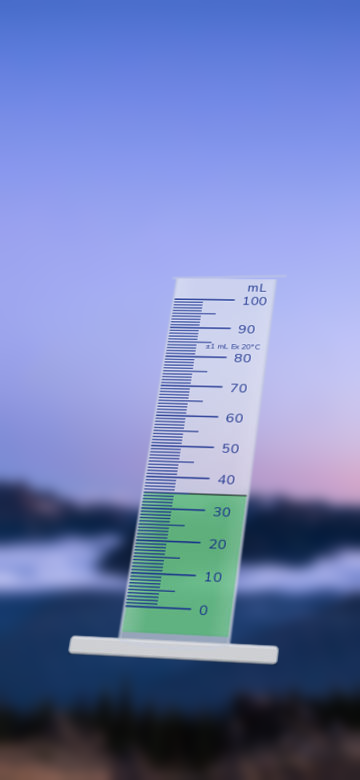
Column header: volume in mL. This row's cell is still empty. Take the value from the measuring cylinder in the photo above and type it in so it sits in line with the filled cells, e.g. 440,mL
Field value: 35,mL
